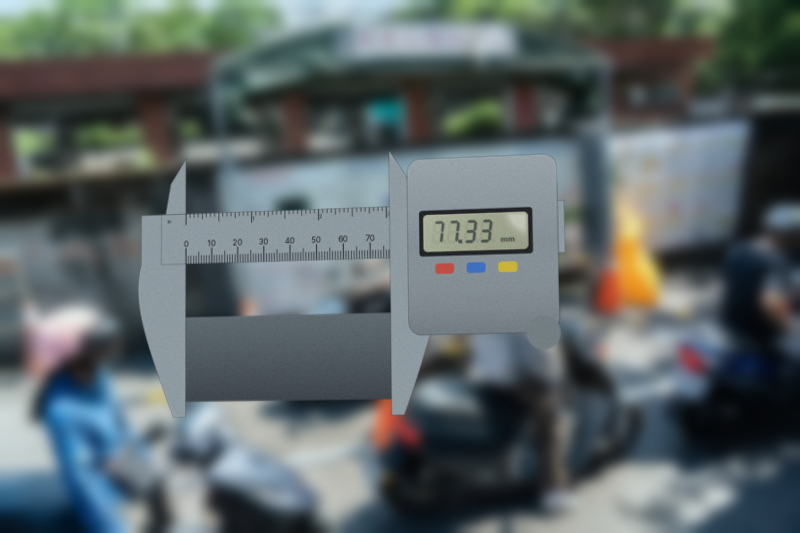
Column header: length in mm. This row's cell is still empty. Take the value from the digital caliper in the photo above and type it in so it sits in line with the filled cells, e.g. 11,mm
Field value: 77.33,mm
